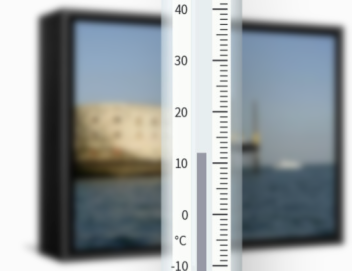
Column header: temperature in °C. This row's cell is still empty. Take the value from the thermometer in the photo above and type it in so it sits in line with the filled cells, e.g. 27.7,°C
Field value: 12,°C
